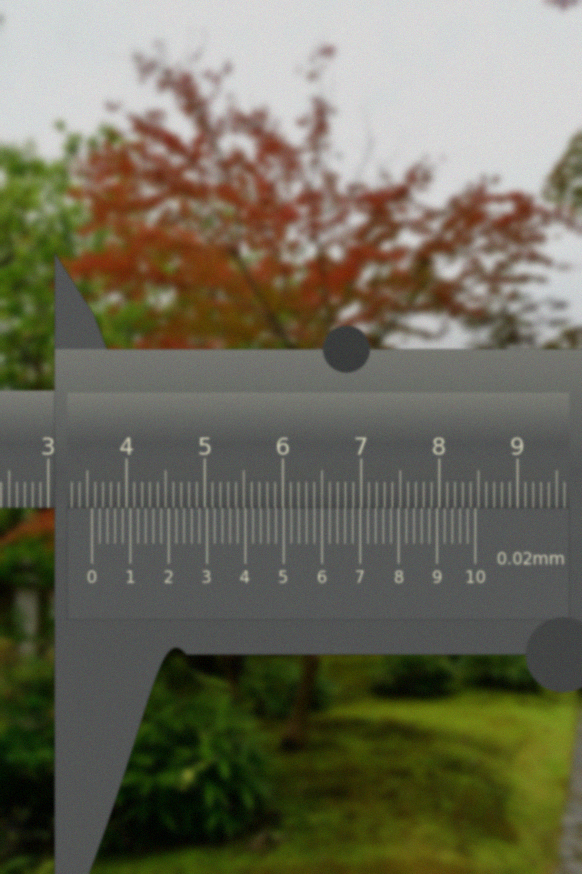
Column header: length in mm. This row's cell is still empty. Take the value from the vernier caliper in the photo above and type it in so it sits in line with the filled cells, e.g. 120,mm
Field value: 35.6,mm
